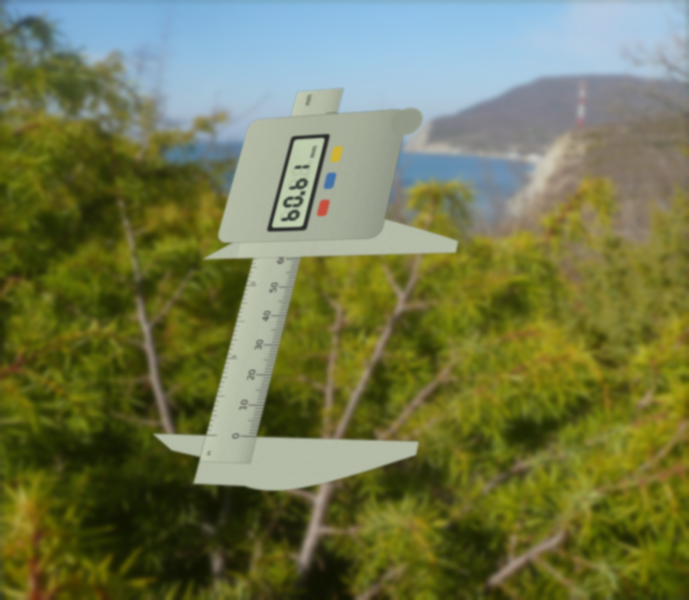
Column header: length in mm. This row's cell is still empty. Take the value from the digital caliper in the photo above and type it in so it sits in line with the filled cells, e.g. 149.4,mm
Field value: 60.61,mm
